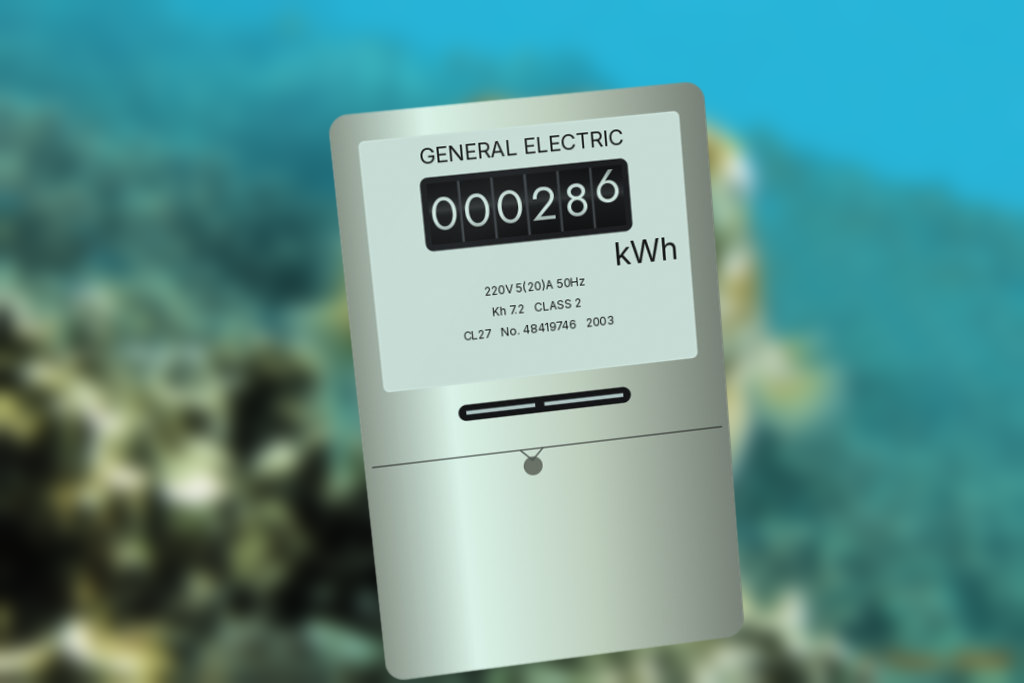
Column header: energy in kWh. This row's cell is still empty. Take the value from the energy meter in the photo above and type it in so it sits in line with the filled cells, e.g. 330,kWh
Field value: 286,kWh
